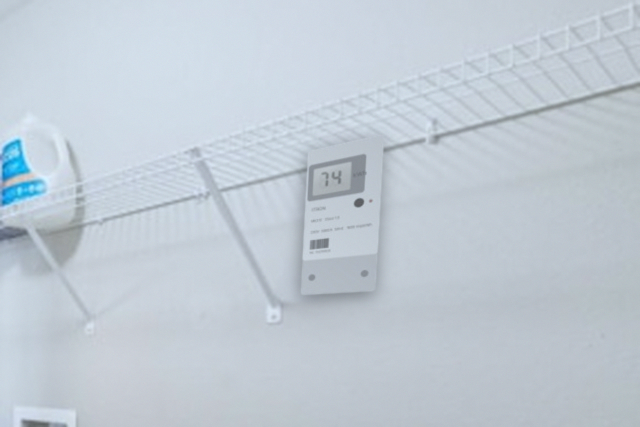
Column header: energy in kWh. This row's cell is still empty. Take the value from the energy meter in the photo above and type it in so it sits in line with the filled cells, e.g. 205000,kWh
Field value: 74,kWh
